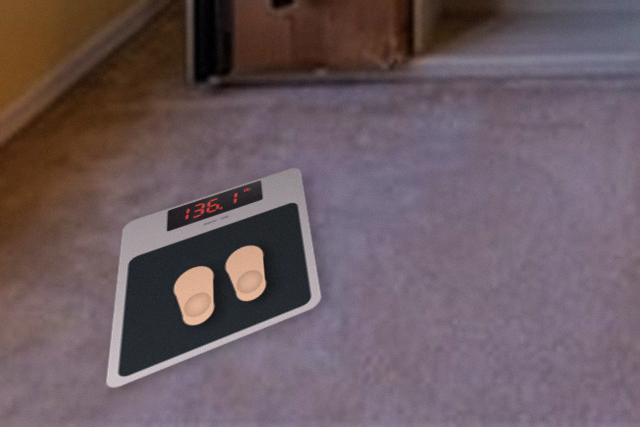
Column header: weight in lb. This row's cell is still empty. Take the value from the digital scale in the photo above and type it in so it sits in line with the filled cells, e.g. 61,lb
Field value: 136.1,lb
